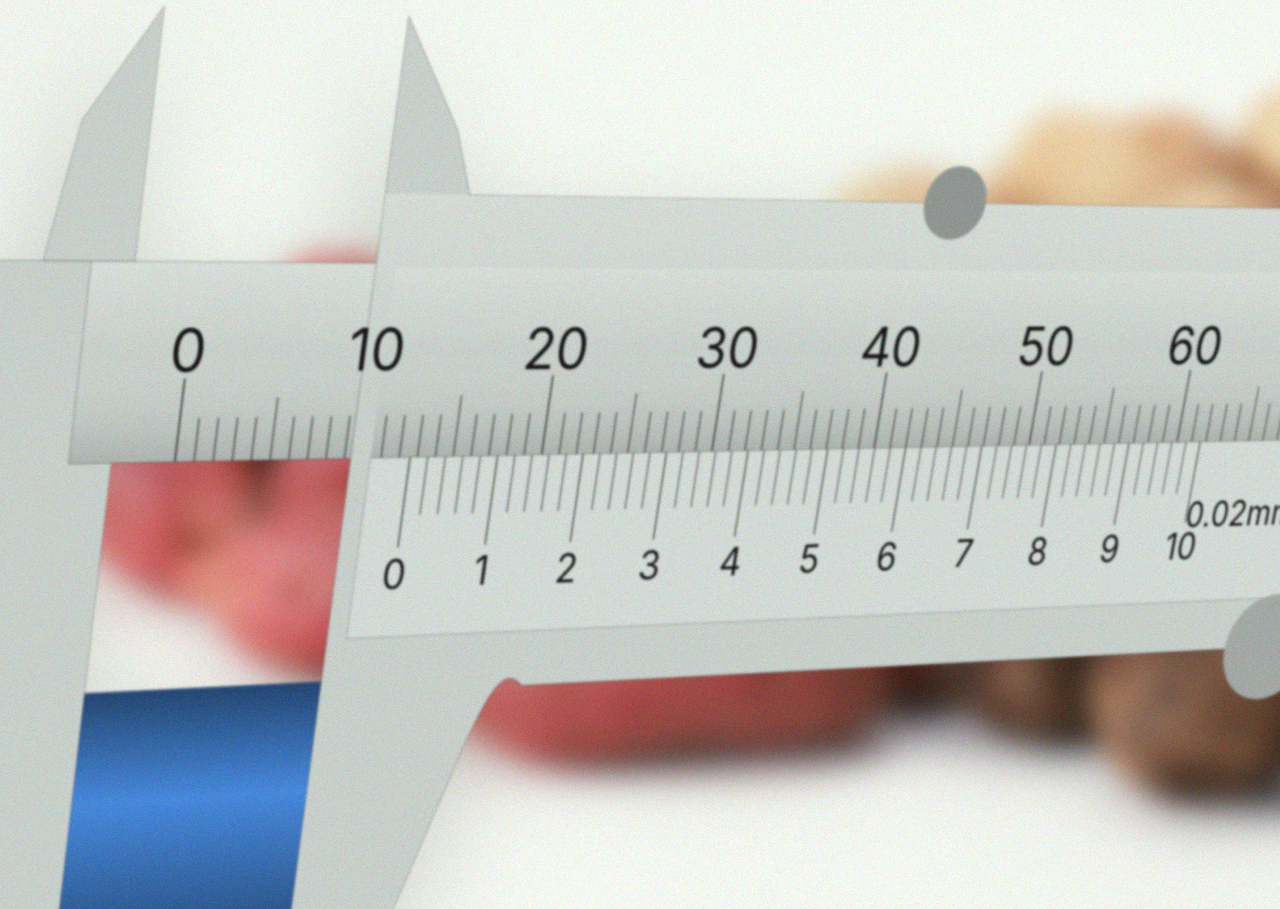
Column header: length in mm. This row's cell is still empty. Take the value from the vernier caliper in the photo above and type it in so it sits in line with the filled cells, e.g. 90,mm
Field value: 12.6,mm
